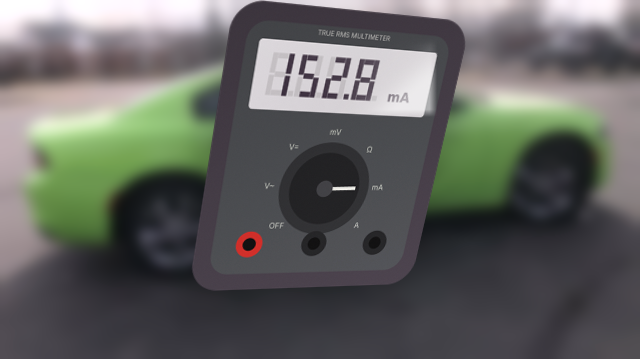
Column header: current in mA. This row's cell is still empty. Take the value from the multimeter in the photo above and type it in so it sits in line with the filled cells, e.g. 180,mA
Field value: 152.8,mA
